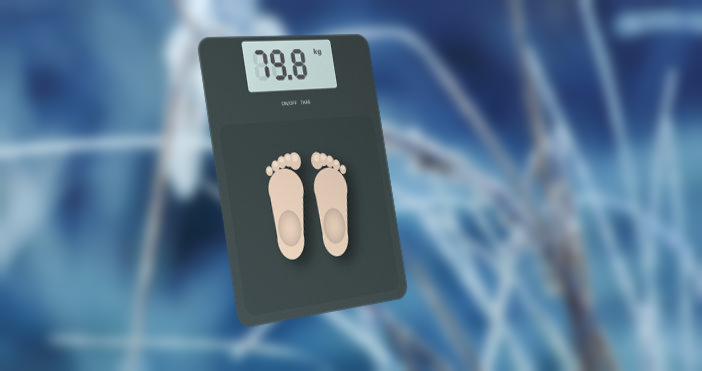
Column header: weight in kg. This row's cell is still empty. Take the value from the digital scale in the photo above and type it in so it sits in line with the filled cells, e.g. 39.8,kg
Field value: 79.8,kg
